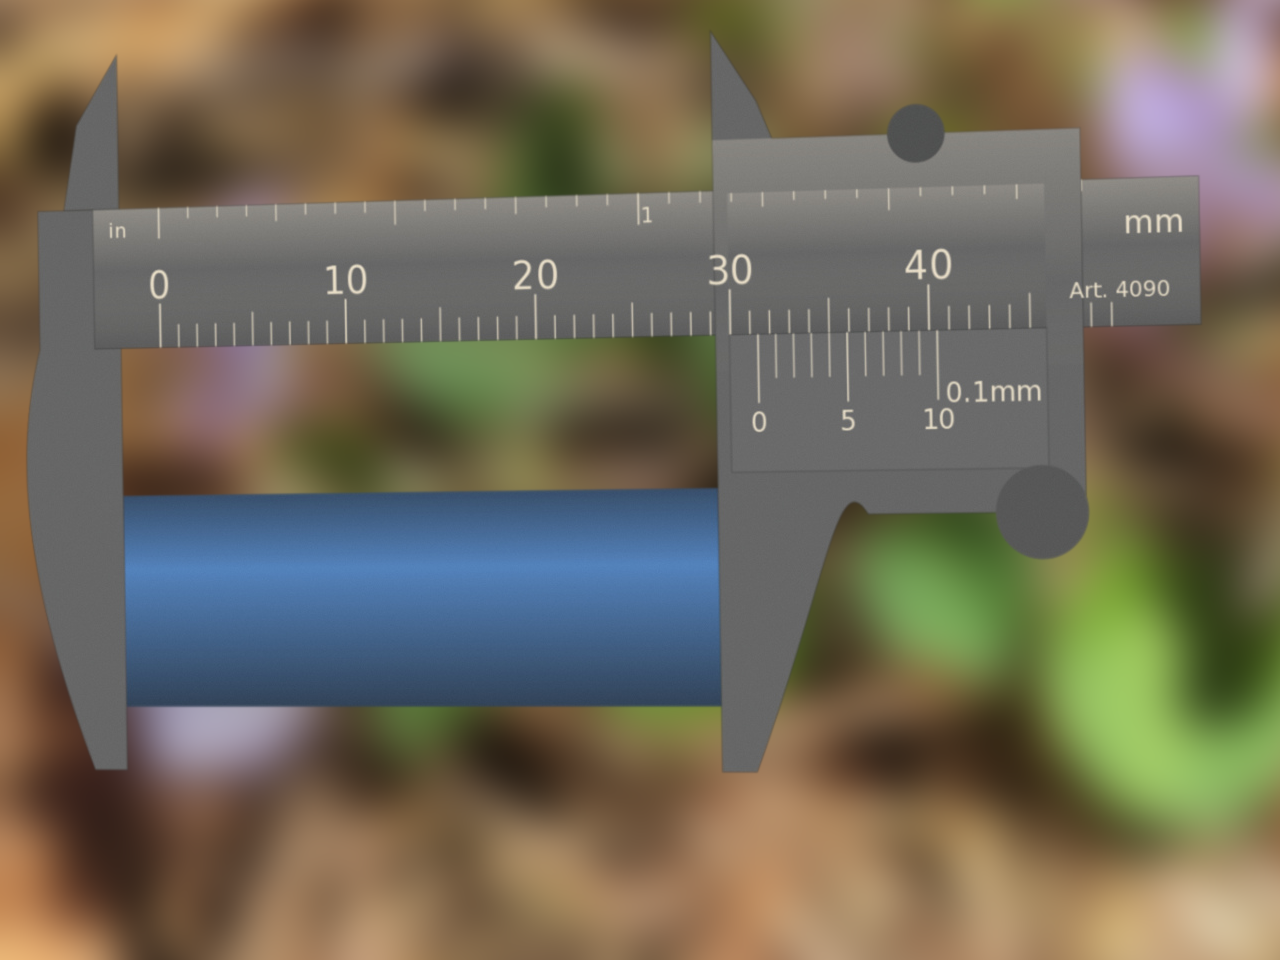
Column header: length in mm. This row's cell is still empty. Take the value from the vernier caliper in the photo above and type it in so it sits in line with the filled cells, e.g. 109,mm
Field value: 31.4,mm
